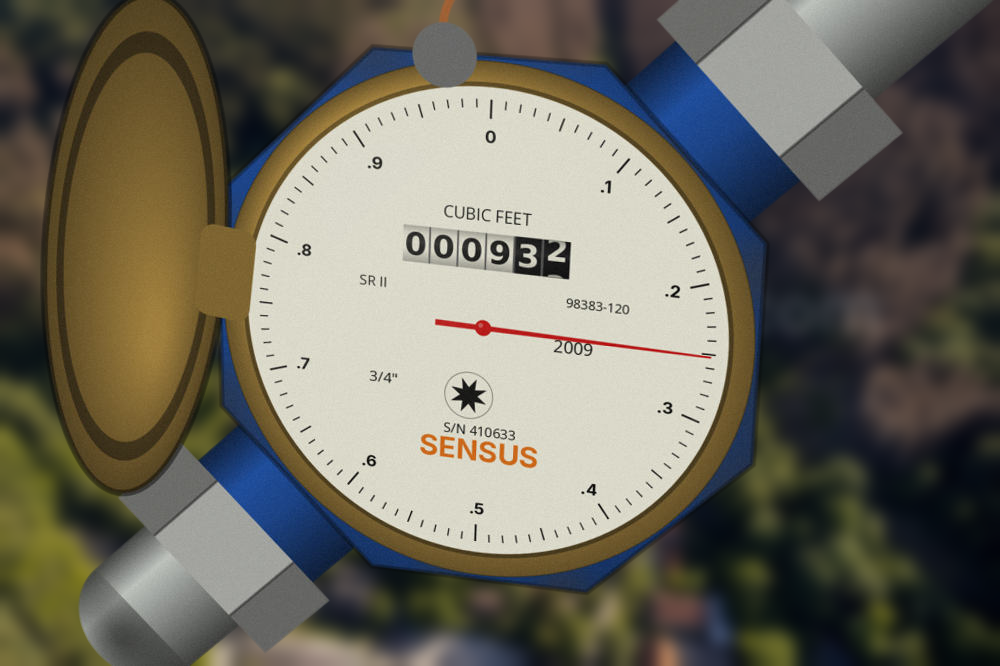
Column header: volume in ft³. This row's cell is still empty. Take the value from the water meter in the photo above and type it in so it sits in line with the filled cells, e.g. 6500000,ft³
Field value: 932.25,ft³
